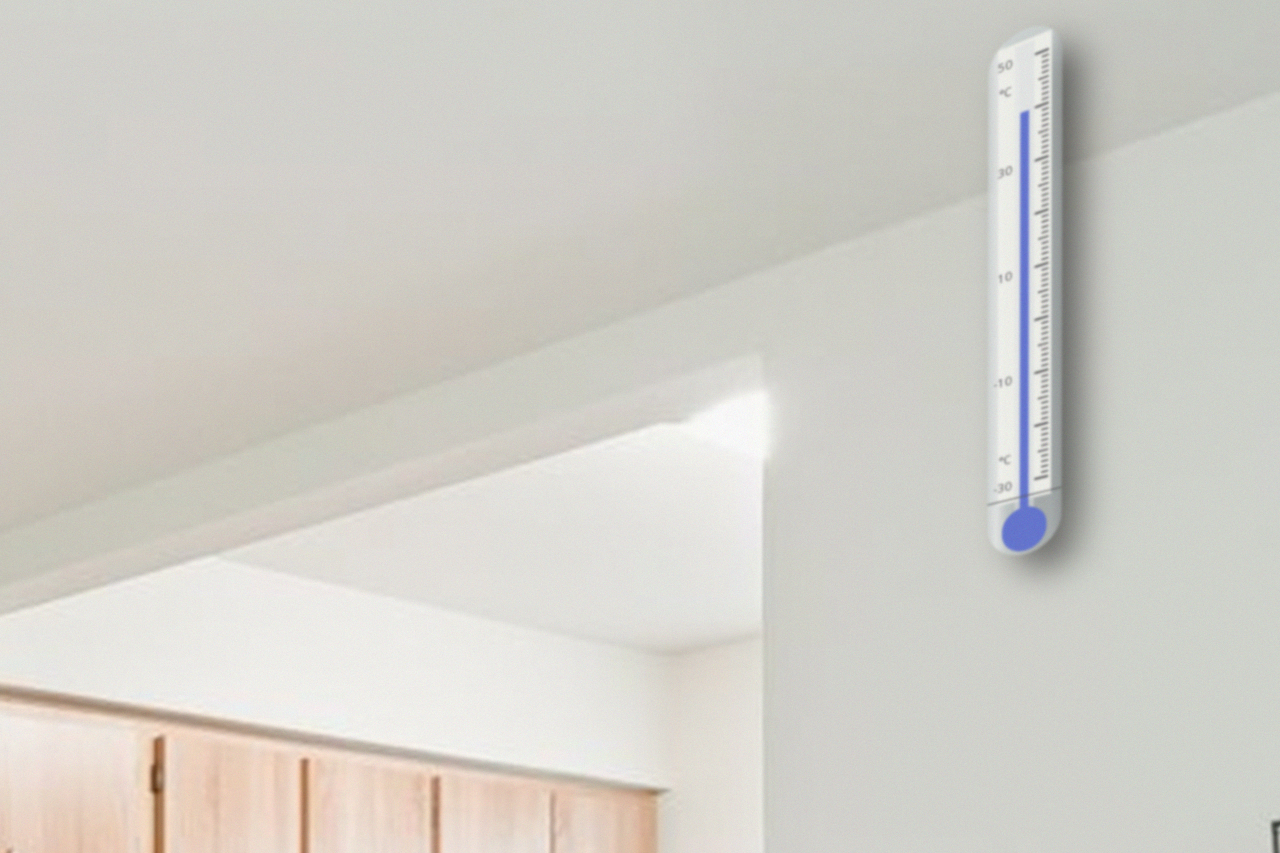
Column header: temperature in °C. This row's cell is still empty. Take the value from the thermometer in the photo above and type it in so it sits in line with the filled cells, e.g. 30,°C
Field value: 40,°C
